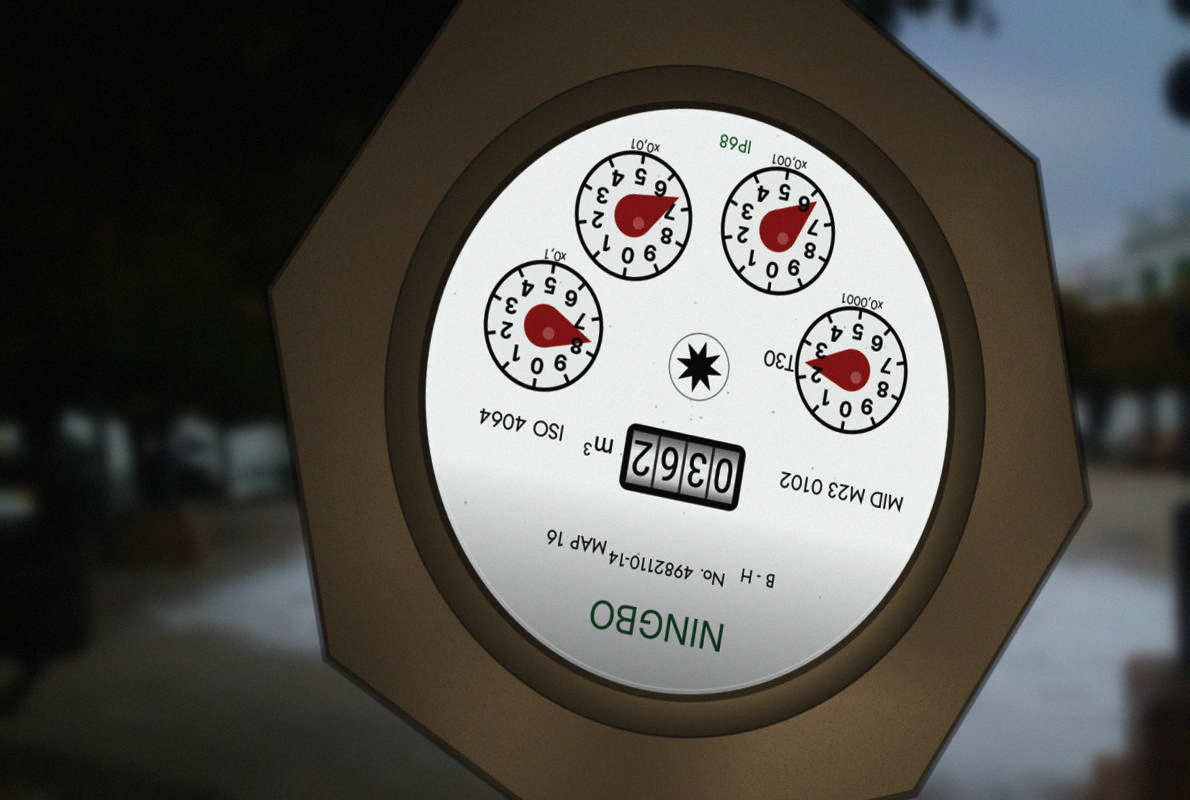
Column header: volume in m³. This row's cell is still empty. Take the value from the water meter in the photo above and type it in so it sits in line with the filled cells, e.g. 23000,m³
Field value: 362.7662,m³
